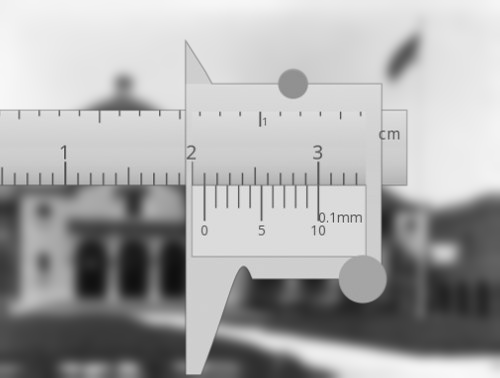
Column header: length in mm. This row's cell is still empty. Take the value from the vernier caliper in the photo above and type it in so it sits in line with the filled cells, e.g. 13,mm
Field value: 21.0,mm
